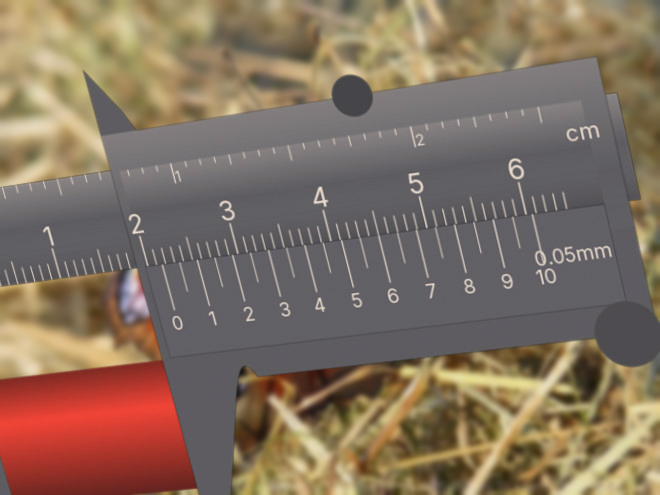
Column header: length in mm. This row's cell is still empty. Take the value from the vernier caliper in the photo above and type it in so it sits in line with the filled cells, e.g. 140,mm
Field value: 21.6,mm
